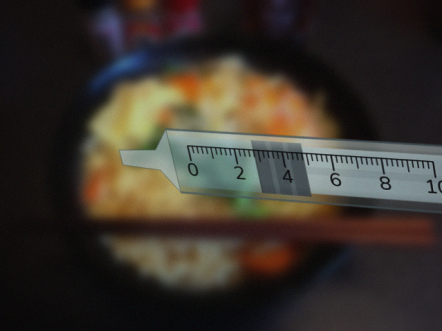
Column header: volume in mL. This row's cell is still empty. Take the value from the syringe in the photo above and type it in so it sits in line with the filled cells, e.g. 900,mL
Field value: 2.8,mL
